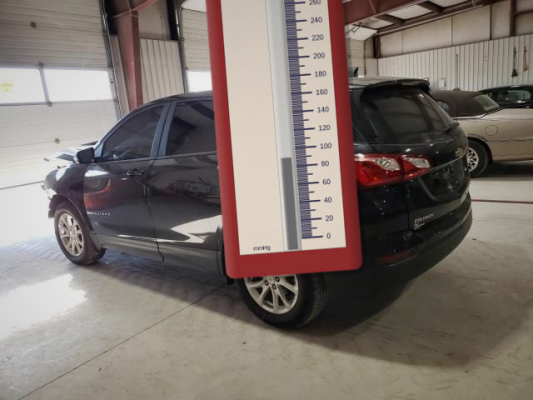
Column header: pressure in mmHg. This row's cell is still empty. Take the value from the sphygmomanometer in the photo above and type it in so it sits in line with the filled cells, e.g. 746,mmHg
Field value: 90,mmHg
